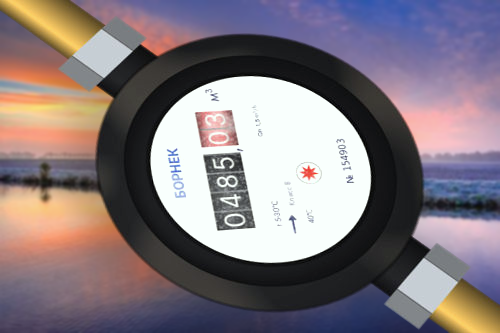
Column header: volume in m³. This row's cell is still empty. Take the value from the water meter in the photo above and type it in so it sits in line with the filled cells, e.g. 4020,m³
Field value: 485.03,m³
